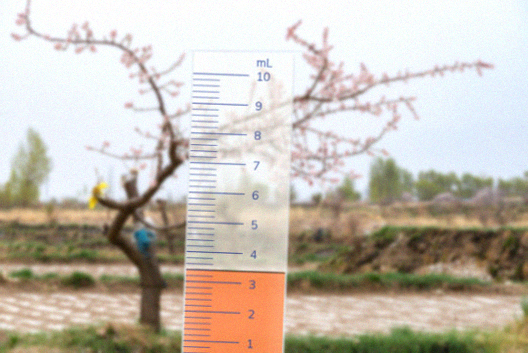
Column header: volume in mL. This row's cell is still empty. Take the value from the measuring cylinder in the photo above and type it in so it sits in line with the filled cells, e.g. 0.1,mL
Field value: 3.4,mL
